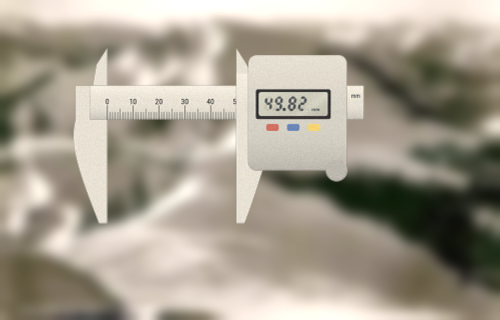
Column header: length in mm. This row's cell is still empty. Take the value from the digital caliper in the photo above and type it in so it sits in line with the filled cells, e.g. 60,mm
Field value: 49.82,mm
